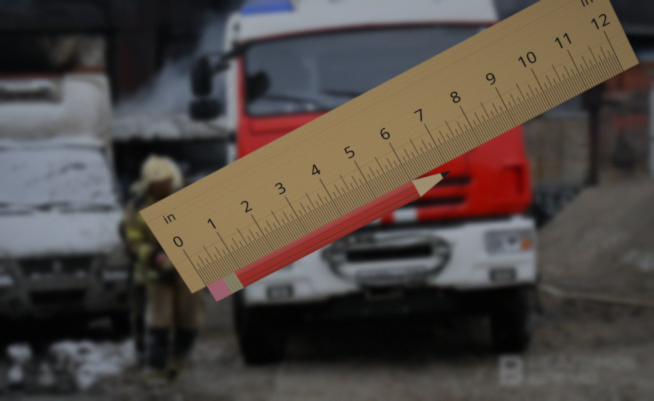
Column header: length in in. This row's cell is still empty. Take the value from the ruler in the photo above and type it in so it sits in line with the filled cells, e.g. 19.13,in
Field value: 7,in
